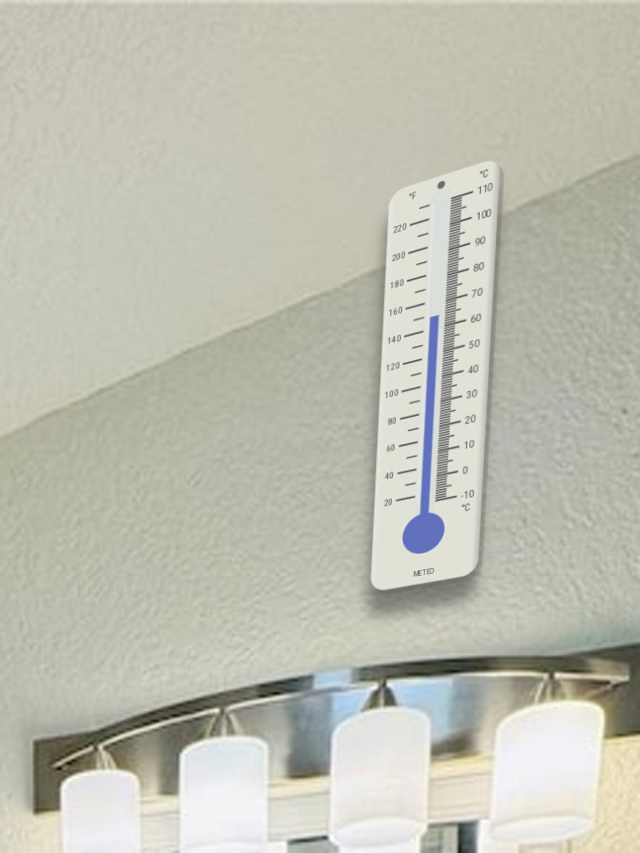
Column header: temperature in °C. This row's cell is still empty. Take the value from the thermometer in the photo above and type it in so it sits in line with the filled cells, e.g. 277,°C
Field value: 65,°C
